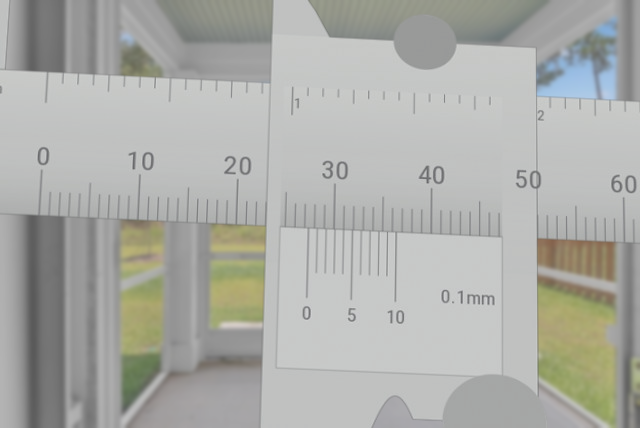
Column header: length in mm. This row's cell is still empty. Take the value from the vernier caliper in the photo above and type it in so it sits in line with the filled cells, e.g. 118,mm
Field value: 27.4,mm
